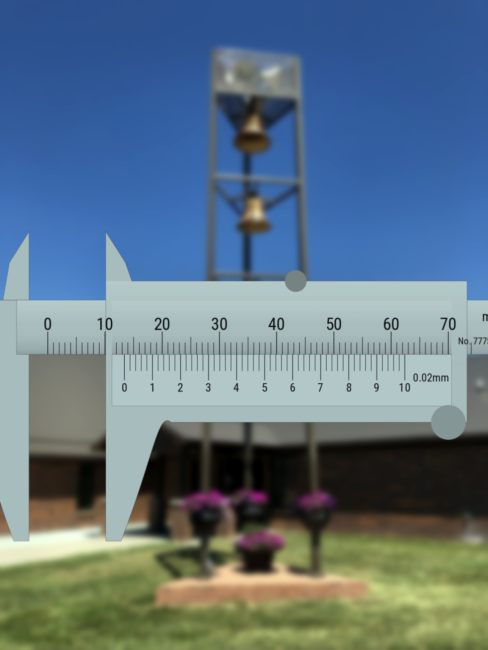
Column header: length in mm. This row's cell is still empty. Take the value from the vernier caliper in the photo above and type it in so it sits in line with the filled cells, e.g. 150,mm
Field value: 13.4,mm
